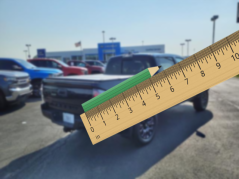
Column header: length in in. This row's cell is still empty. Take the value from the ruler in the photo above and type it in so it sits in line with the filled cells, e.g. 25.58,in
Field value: 6,in
